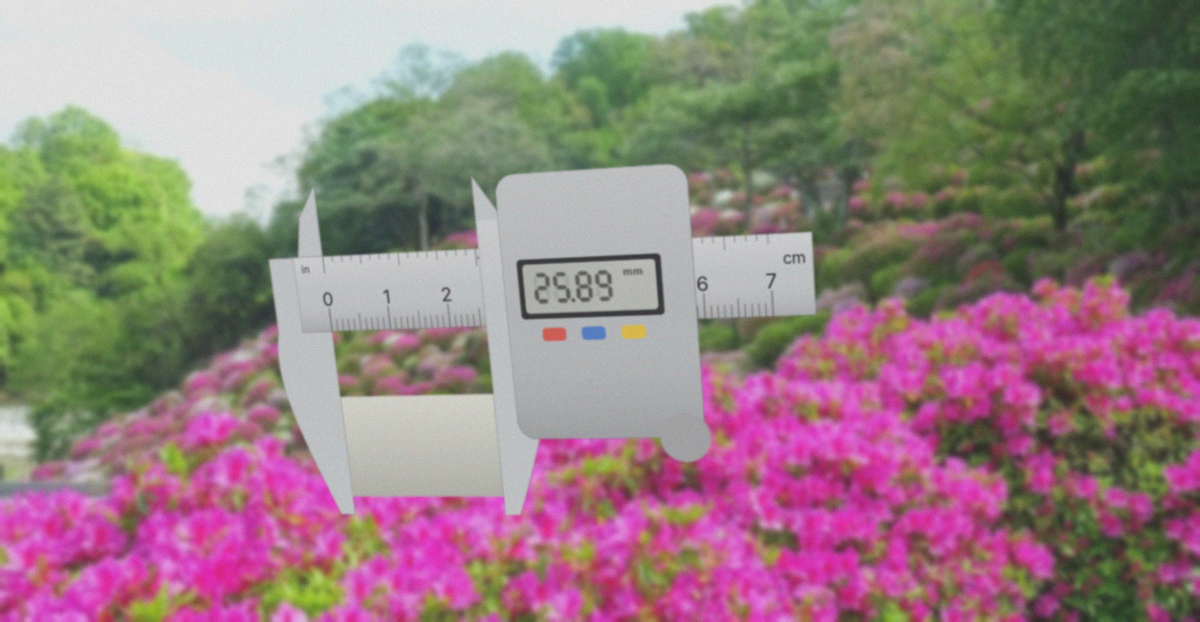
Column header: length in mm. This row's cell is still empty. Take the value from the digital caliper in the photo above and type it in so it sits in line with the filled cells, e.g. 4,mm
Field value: 25.89,mm
